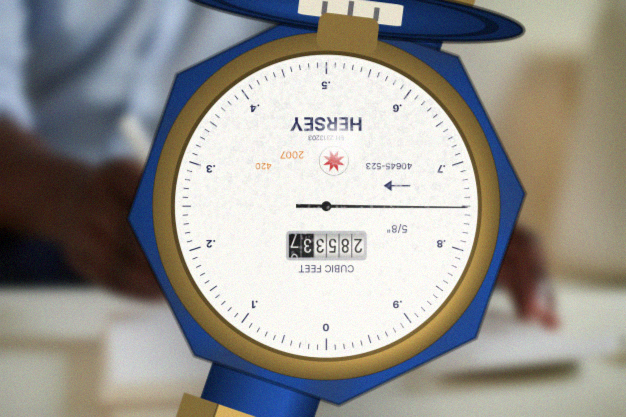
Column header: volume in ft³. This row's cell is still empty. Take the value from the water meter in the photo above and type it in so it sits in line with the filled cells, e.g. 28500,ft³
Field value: 285336.75,ft³
